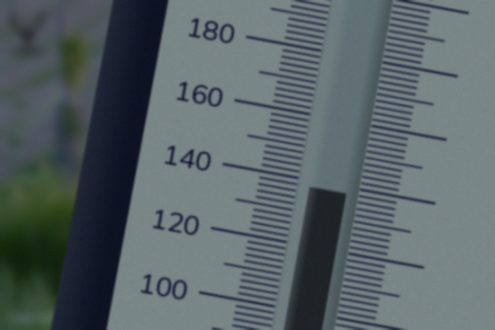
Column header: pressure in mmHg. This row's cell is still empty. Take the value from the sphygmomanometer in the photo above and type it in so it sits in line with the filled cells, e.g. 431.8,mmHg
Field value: 138,mmHg
